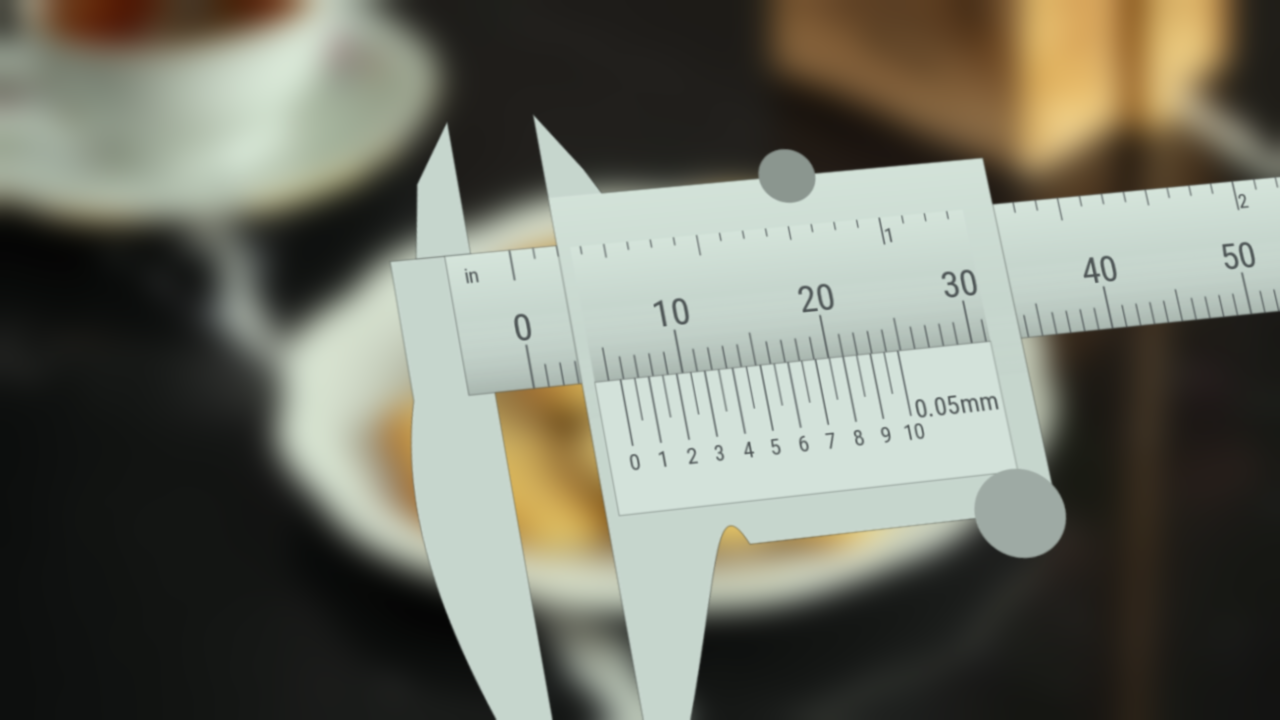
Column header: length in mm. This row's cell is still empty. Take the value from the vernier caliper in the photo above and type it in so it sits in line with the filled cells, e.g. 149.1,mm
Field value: 5.8,mm
